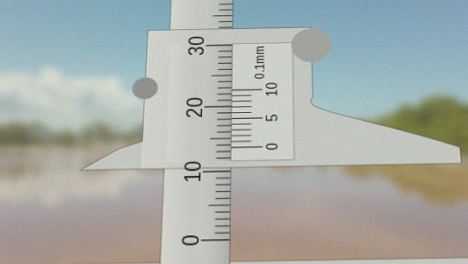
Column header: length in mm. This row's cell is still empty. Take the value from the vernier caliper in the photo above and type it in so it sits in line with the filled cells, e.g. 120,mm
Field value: 13.6,mm
